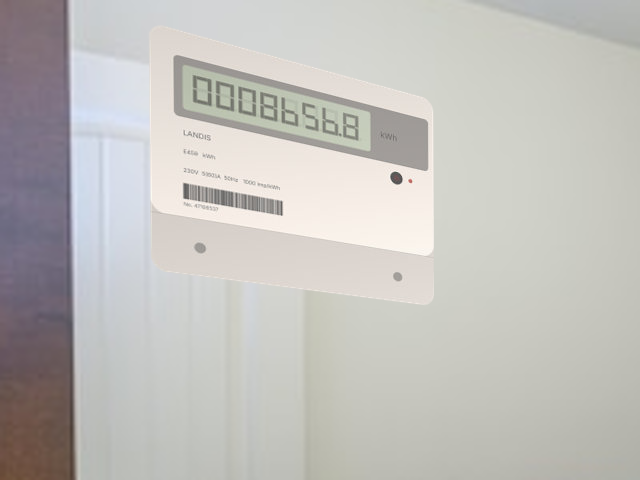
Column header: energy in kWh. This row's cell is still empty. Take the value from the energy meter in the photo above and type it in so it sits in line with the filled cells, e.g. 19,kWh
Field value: 8656.8,kWh
